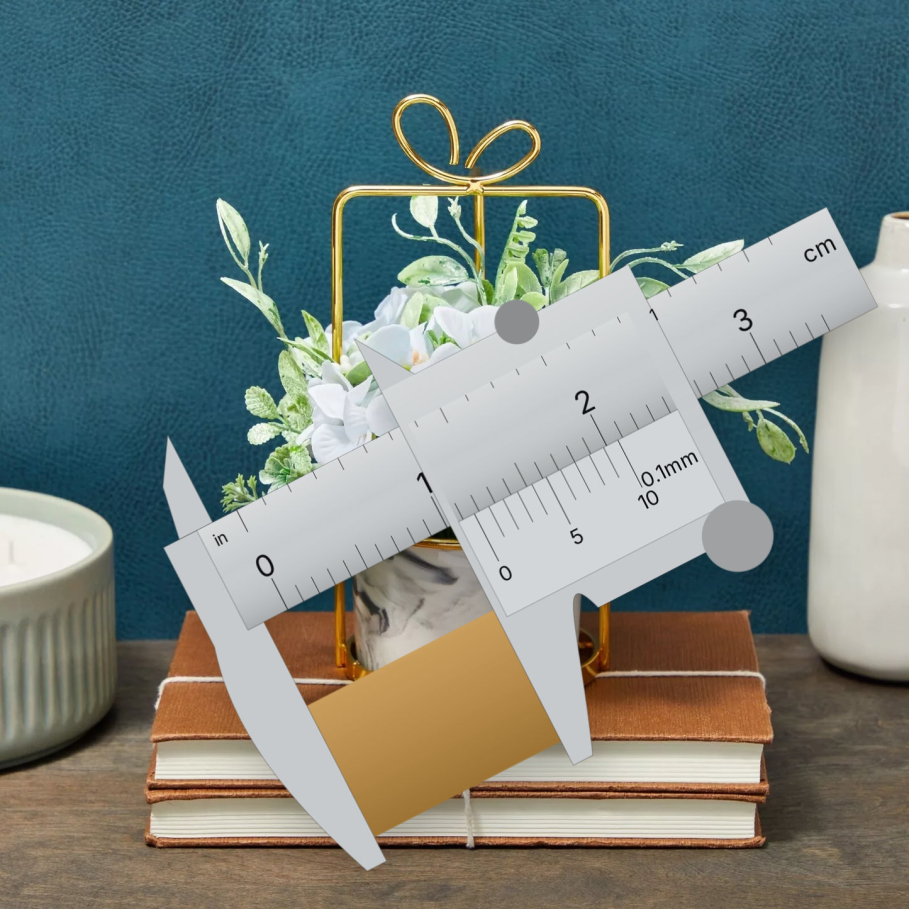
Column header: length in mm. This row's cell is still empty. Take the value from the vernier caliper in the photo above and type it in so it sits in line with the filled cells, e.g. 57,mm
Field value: 11.7,mm
